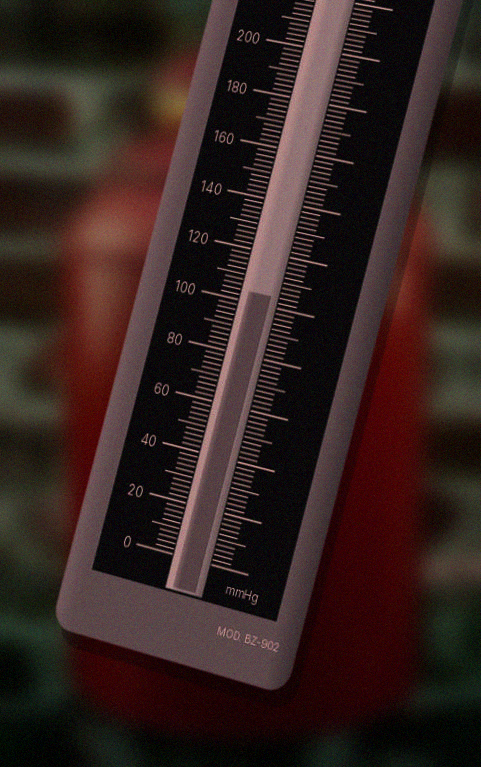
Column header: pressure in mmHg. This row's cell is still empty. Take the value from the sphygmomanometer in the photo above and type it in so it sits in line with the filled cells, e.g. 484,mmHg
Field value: 104,mmHg
